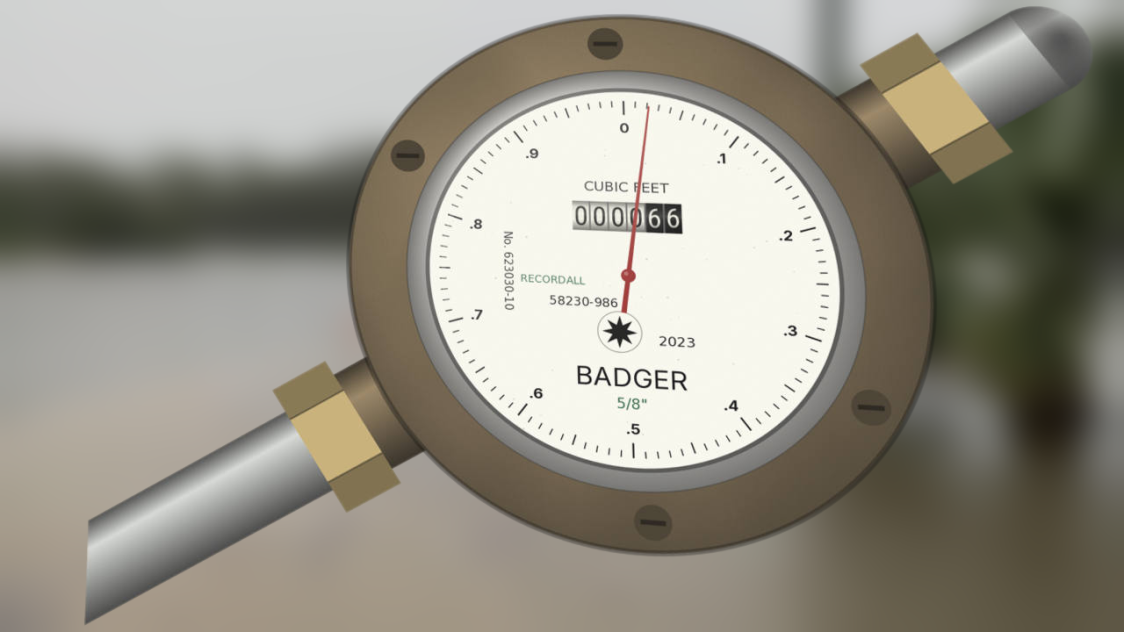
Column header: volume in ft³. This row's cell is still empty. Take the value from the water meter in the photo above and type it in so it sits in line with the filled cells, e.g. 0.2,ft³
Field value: 66.02,ft³
